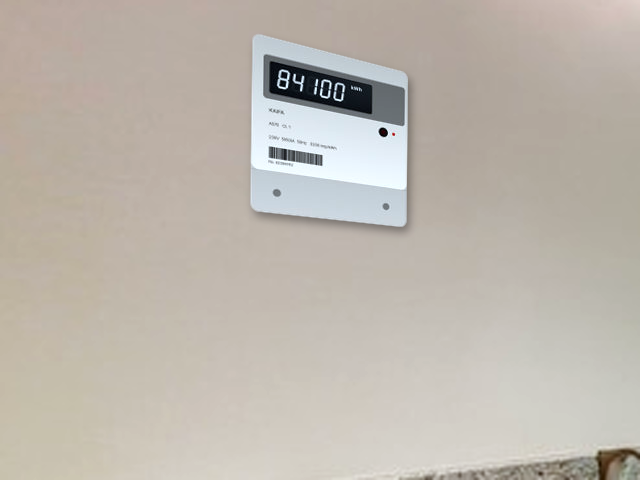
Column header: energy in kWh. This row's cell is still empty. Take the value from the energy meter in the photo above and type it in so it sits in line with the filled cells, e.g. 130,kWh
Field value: 84100,kWh
